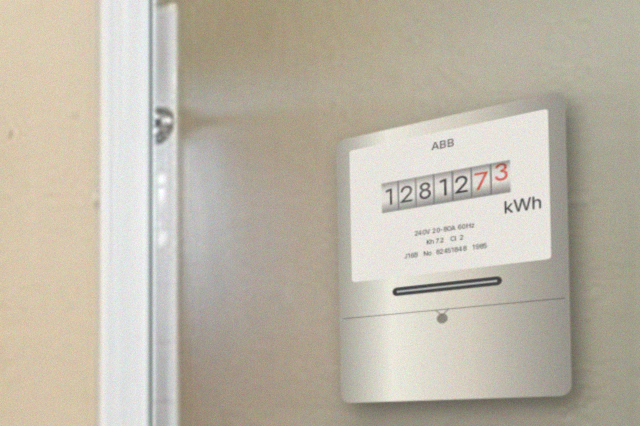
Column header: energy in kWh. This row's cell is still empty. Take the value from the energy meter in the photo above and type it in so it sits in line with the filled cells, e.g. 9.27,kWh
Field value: 12812.73,kWh
